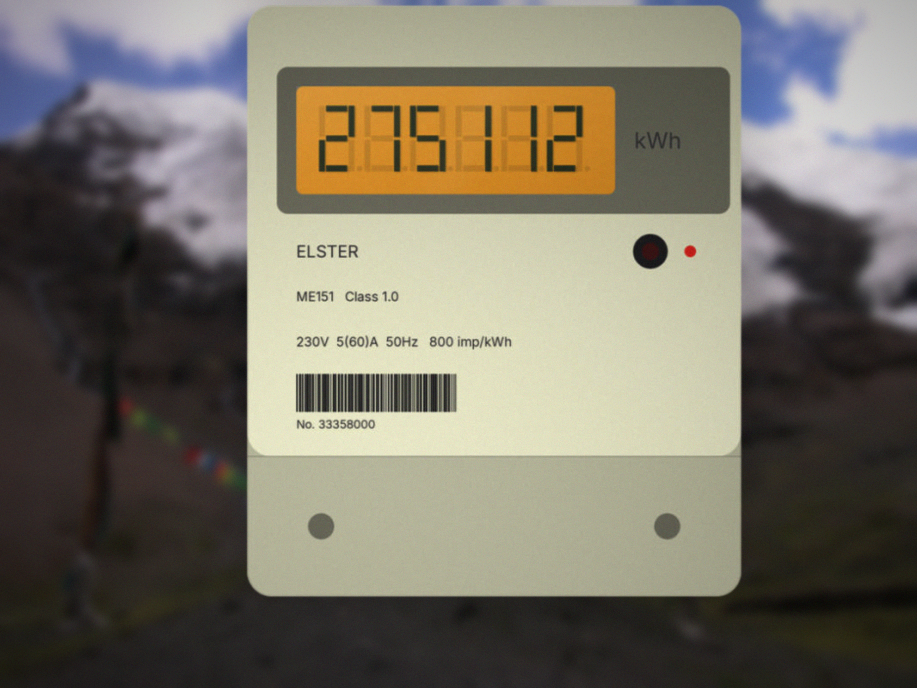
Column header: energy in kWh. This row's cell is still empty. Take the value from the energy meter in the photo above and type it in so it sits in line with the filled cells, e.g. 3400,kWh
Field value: 275112,kWh
